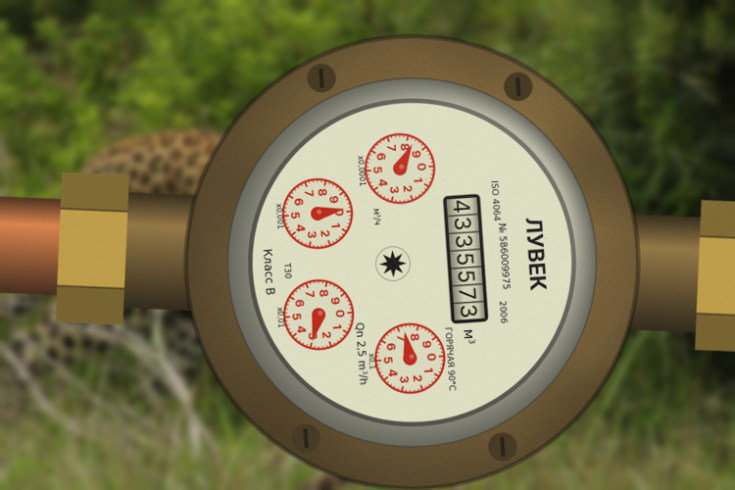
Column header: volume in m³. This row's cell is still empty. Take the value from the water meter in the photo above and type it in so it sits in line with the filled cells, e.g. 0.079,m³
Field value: 4335573.7298,m³
